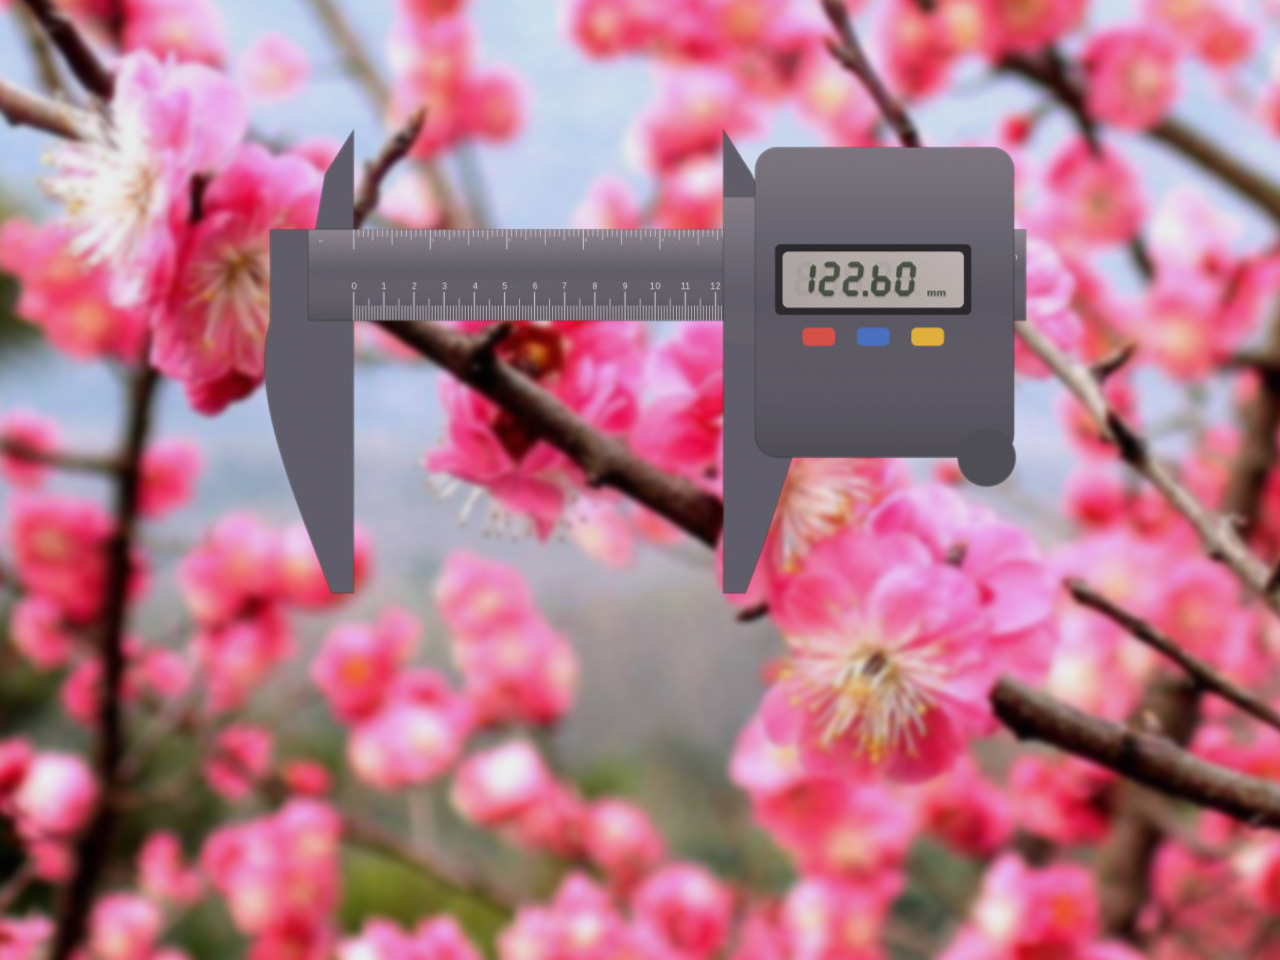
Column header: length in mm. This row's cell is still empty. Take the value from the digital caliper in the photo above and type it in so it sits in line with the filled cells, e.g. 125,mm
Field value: 122.60,mm
